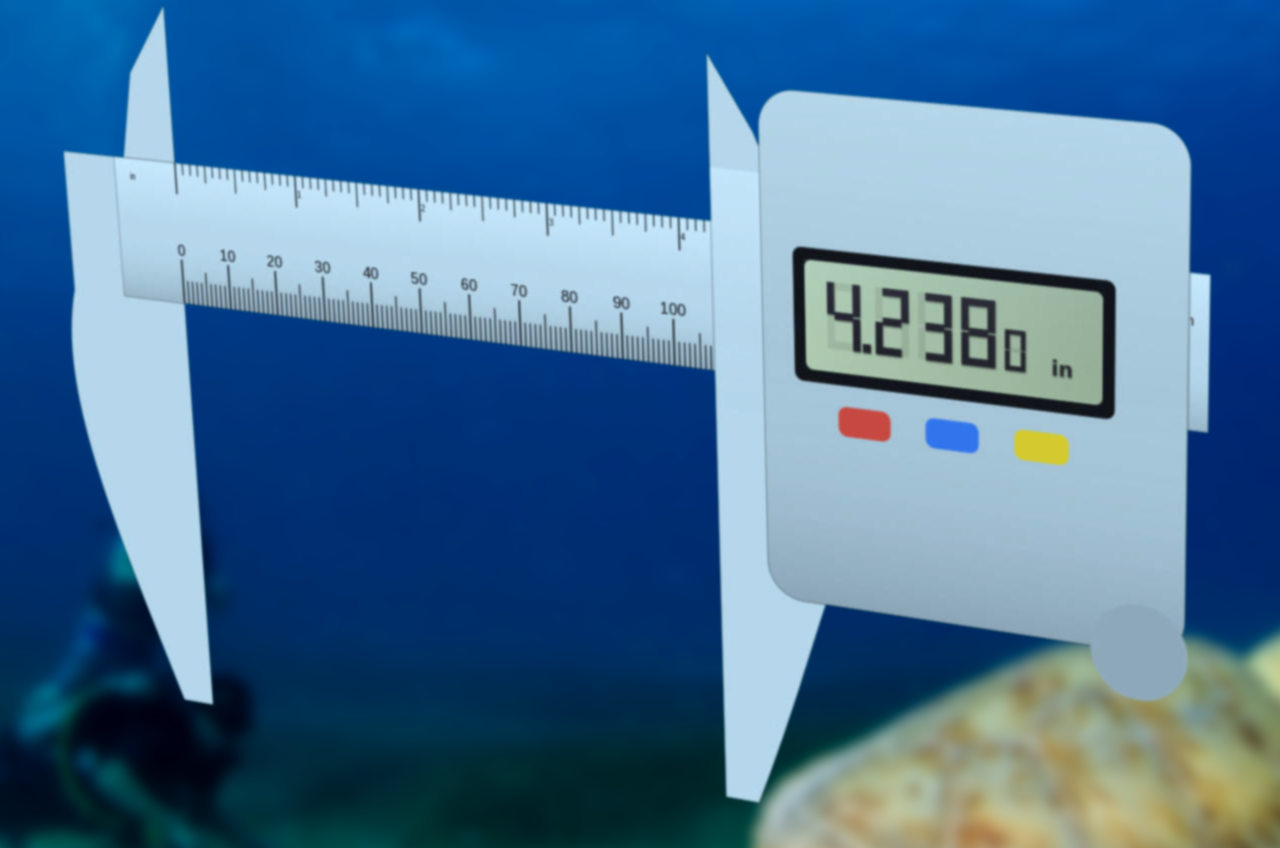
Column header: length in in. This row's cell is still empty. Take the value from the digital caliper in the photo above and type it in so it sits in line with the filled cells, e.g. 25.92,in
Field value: 4.2380,in
